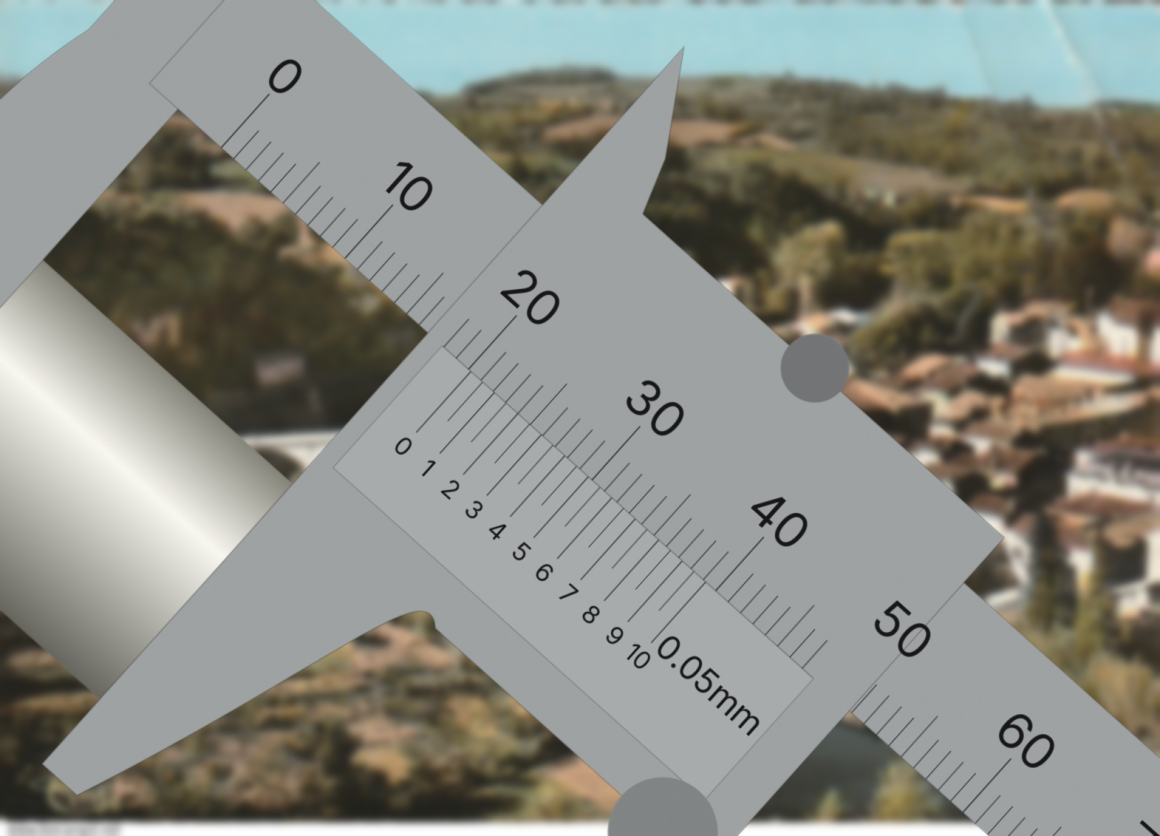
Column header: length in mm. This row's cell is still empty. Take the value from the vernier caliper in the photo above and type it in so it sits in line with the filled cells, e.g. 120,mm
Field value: 20.2,mm
